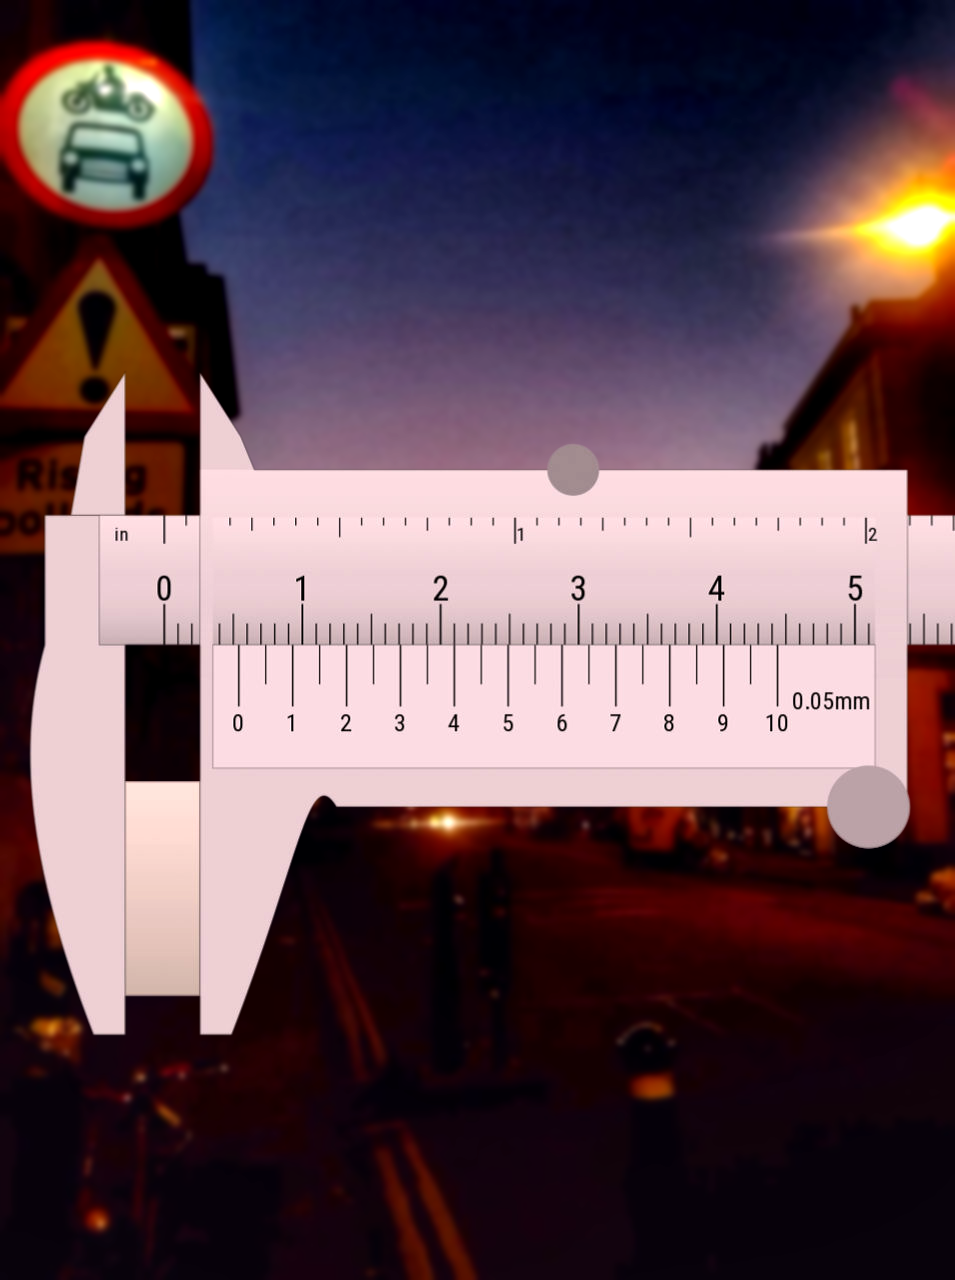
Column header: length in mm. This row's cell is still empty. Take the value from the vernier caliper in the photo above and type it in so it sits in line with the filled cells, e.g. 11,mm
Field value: 5.4,mm
